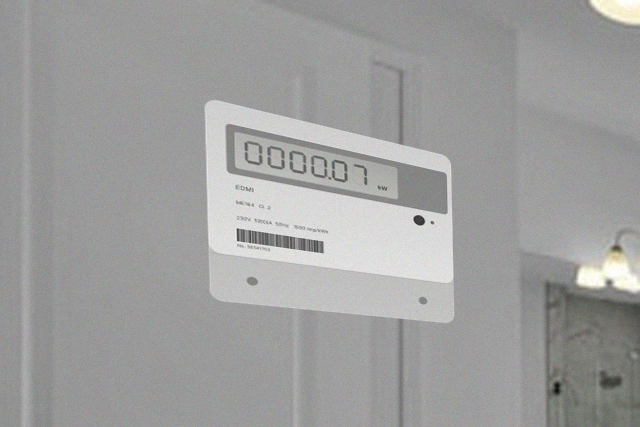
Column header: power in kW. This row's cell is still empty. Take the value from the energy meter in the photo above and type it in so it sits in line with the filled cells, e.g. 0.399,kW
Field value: 0.07,kW
